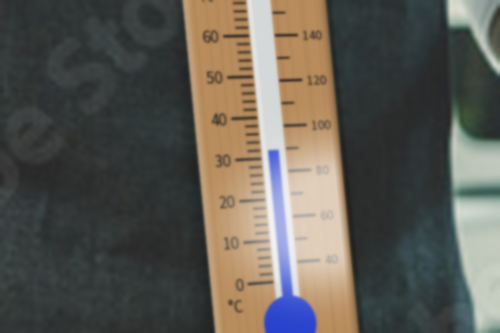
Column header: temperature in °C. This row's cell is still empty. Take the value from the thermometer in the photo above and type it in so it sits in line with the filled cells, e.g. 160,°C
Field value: 32,°C
